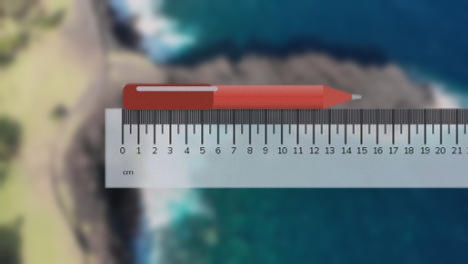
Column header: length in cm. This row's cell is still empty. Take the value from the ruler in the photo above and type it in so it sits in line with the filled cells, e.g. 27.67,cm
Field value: 15,cm
